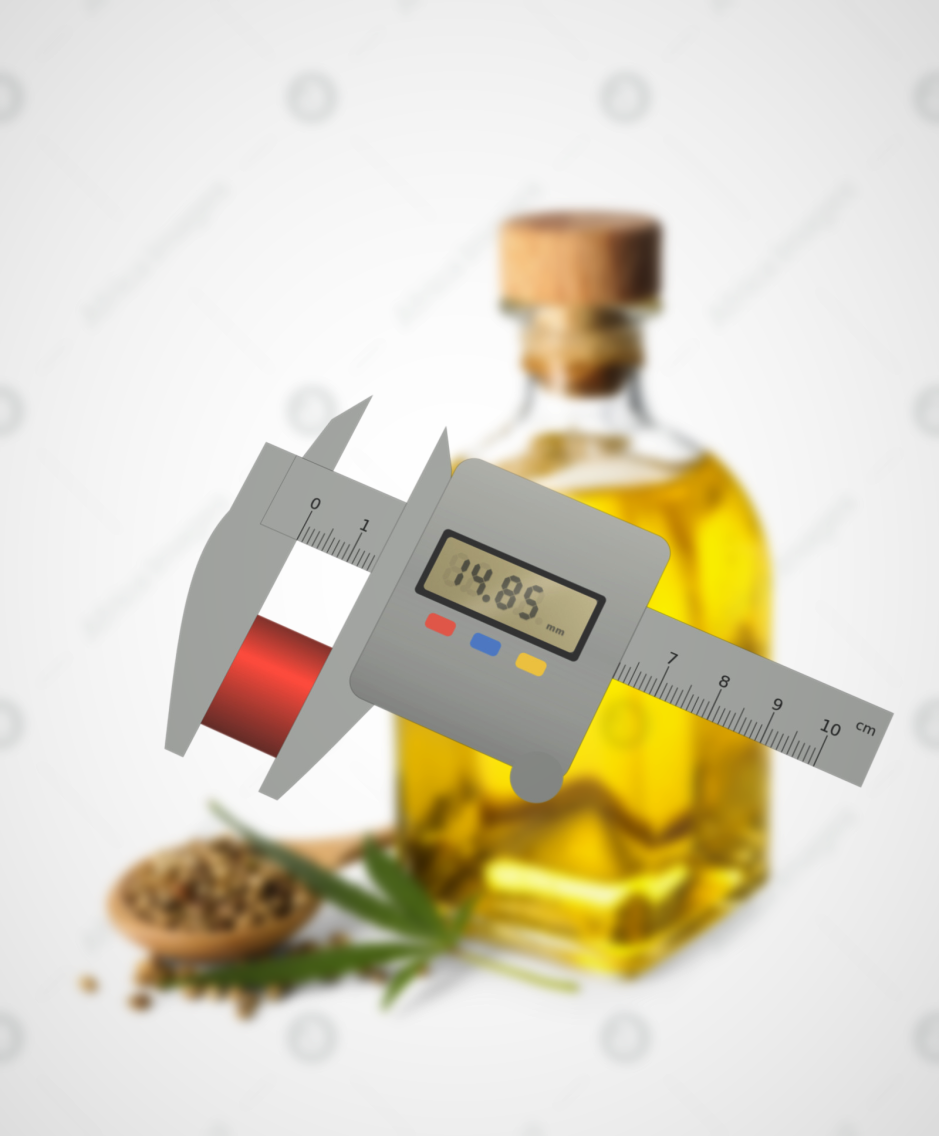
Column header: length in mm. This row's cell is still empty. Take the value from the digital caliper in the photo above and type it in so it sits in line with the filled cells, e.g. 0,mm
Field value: 14.85,mm
